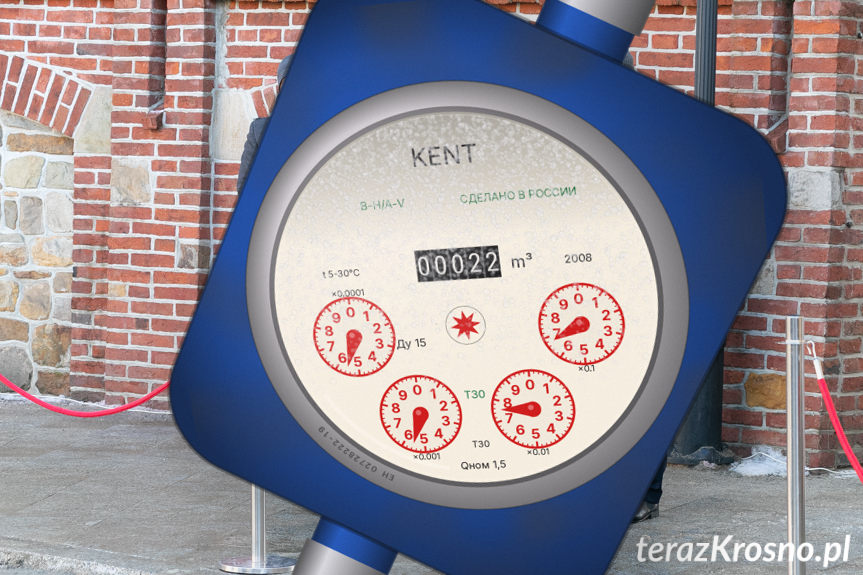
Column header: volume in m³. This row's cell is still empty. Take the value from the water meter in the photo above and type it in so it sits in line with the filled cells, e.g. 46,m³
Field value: 22.6755,m³
